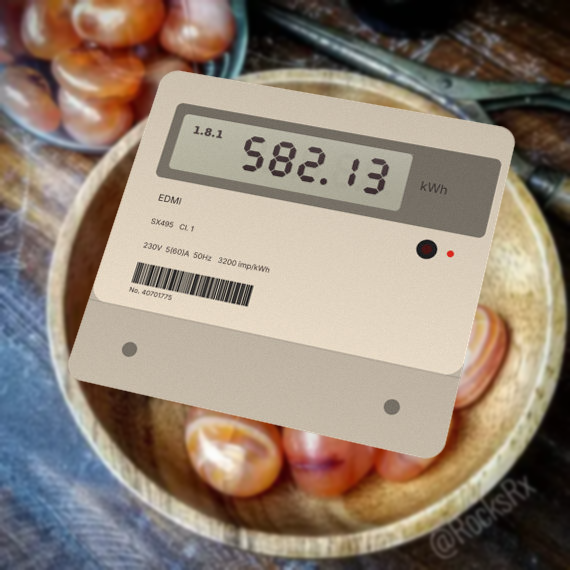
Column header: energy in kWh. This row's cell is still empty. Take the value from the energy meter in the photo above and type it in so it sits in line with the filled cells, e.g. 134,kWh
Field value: 582.13,kWh
